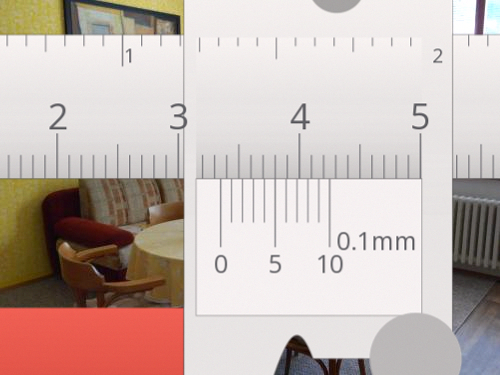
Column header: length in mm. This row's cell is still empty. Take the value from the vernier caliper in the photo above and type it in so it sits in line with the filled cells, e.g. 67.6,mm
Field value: 33.5,mm
